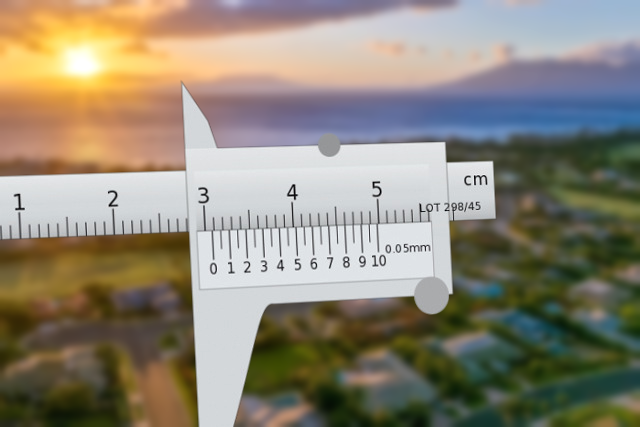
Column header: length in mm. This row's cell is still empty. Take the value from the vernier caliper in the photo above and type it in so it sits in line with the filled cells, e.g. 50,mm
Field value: 30.8,mm
